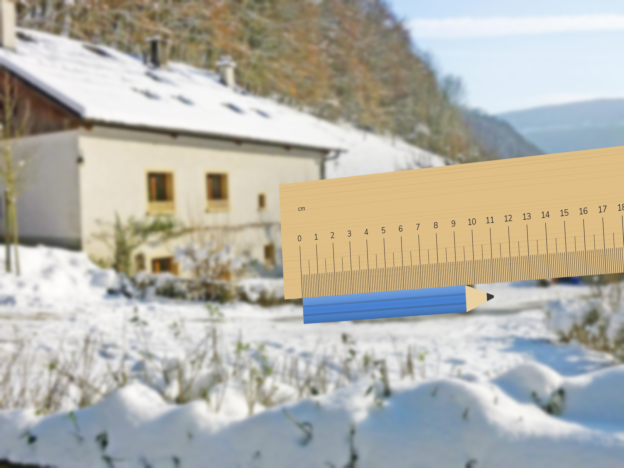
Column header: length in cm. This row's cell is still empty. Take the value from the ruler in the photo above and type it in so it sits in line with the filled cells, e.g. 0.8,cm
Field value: 11,cm
